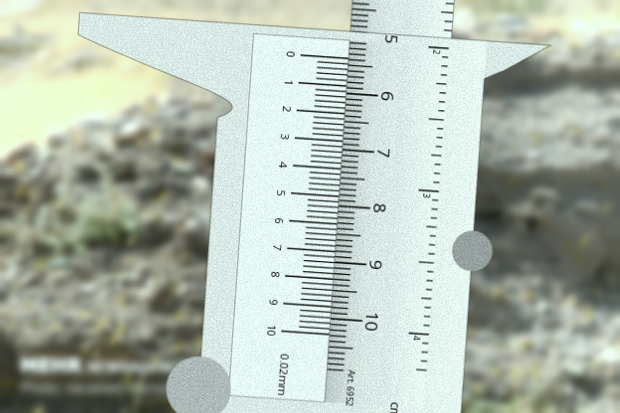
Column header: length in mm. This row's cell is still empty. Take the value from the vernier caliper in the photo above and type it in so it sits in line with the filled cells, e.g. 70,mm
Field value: 53.8,mm
